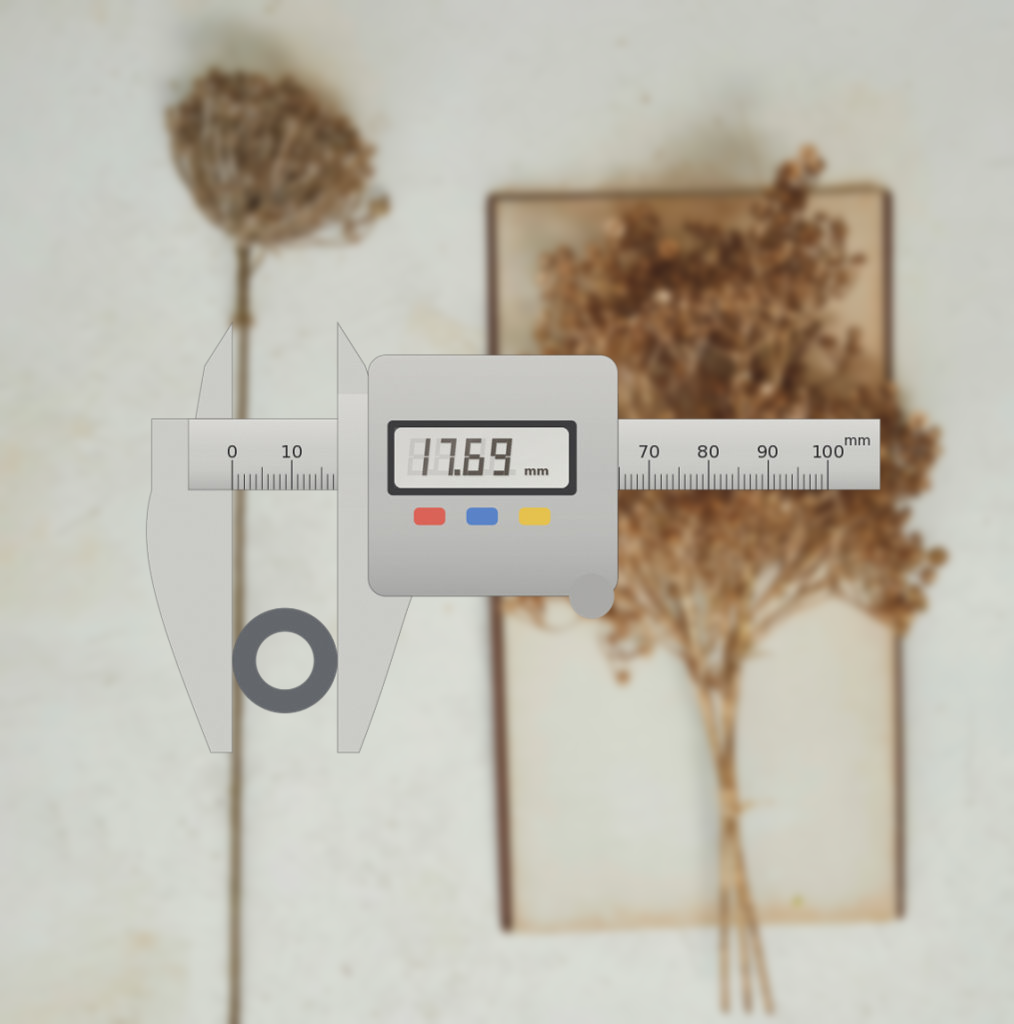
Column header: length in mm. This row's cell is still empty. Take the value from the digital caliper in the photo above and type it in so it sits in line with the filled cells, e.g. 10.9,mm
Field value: 17.69,mm
